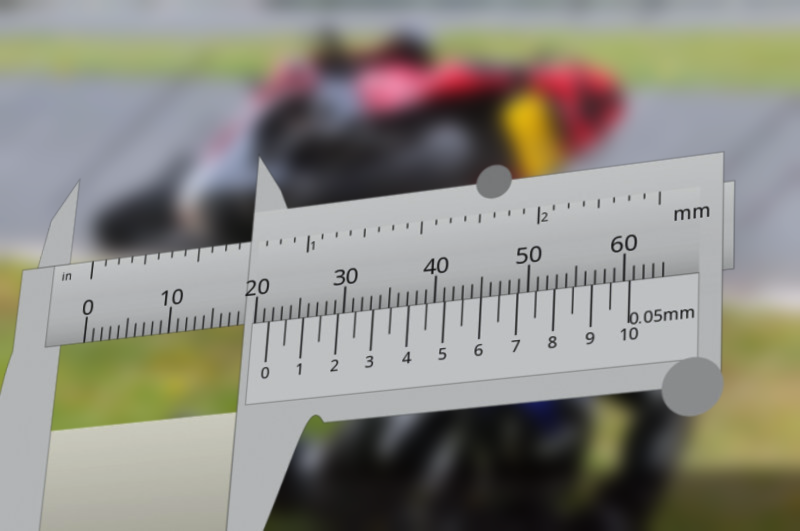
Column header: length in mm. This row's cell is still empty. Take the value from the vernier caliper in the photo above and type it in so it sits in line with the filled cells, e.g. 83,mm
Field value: 21.6,mm
